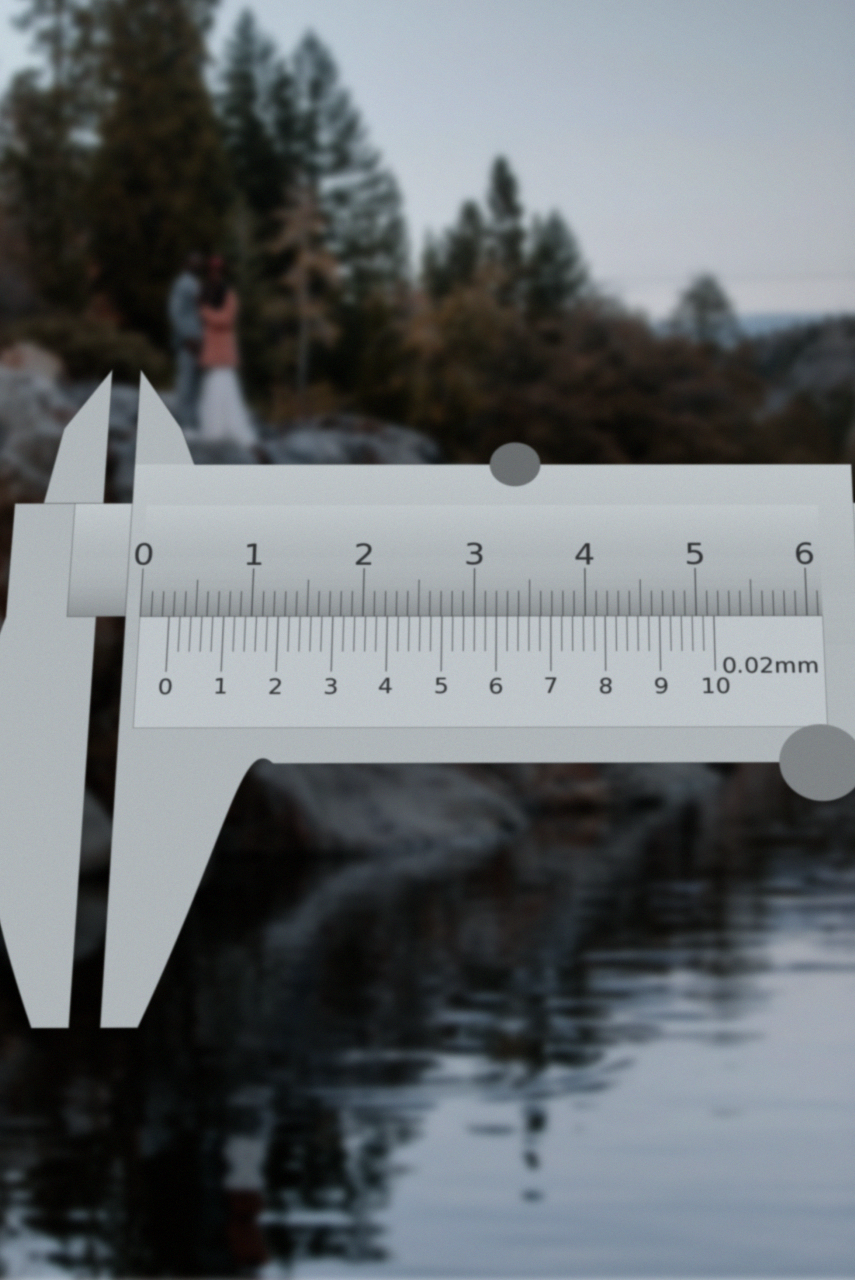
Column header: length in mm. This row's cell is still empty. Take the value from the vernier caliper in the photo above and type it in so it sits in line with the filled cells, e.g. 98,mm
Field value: 2.6,mm
